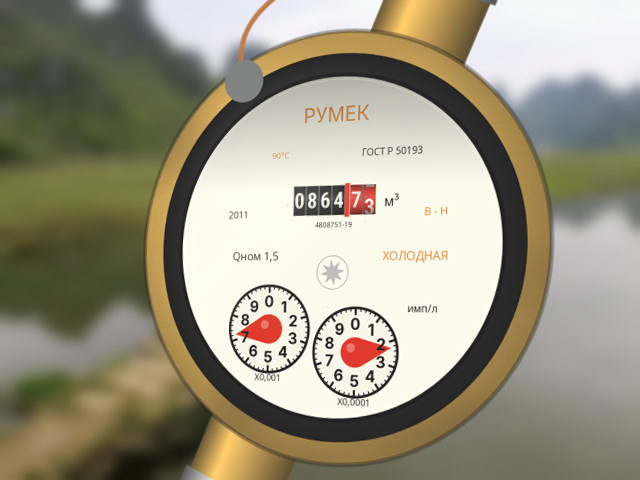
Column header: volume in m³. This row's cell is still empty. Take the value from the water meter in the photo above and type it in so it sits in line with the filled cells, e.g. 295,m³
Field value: 864.7272,m³
